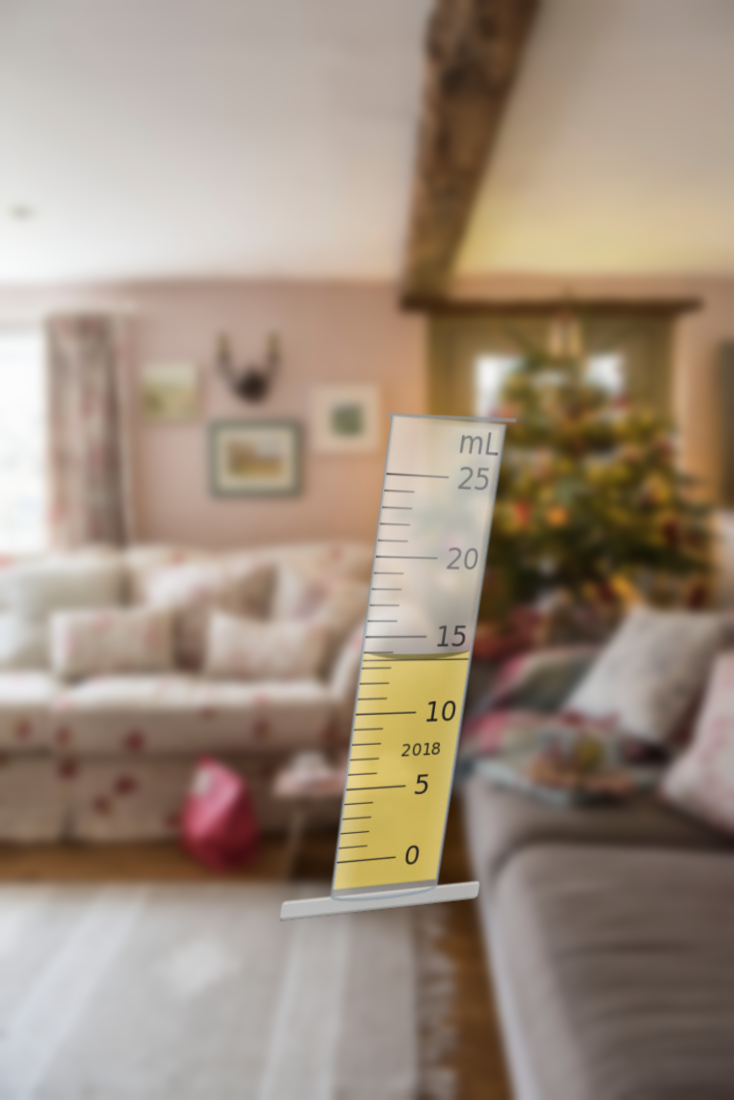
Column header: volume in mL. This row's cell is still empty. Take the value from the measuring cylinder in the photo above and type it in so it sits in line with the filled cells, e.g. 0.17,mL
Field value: 13.5,mL
